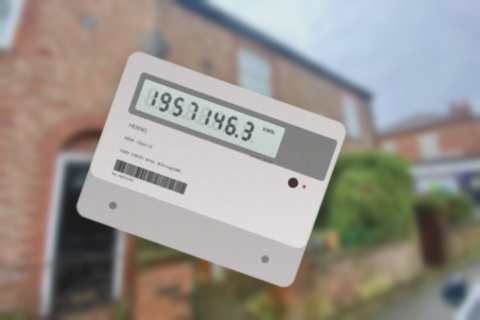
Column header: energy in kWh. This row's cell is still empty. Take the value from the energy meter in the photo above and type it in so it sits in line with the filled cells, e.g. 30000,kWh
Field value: 1957146.3,kWh
